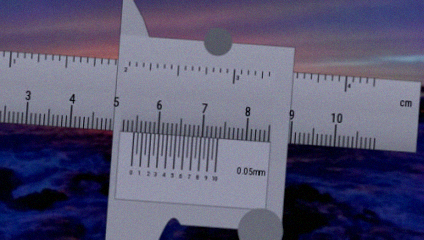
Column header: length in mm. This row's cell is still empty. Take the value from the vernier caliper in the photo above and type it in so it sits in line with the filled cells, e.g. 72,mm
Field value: 54.5,mm
